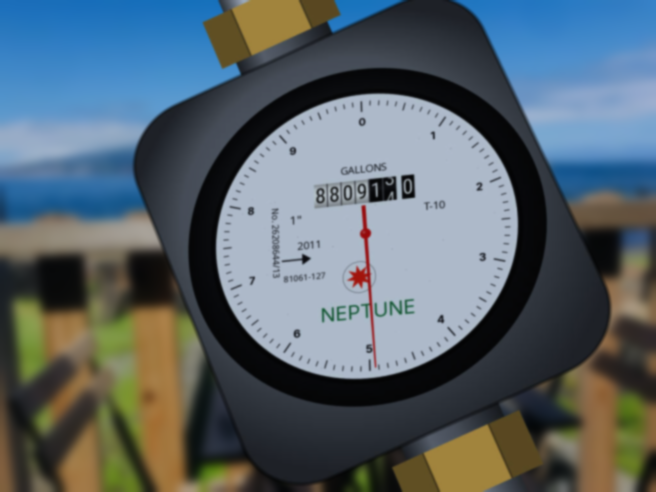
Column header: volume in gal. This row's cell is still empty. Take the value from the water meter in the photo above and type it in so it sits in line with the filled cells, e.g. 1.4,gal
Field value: 8809134.9,gal
